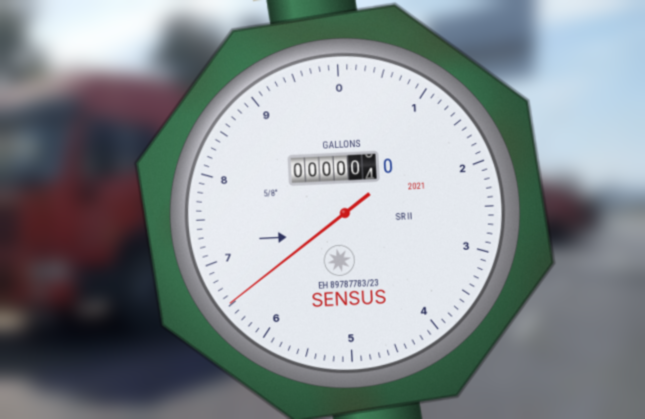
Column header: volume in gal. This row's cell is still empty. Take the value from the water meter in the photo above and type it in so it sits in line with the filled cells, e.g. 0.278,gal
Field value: 36.5,gal
